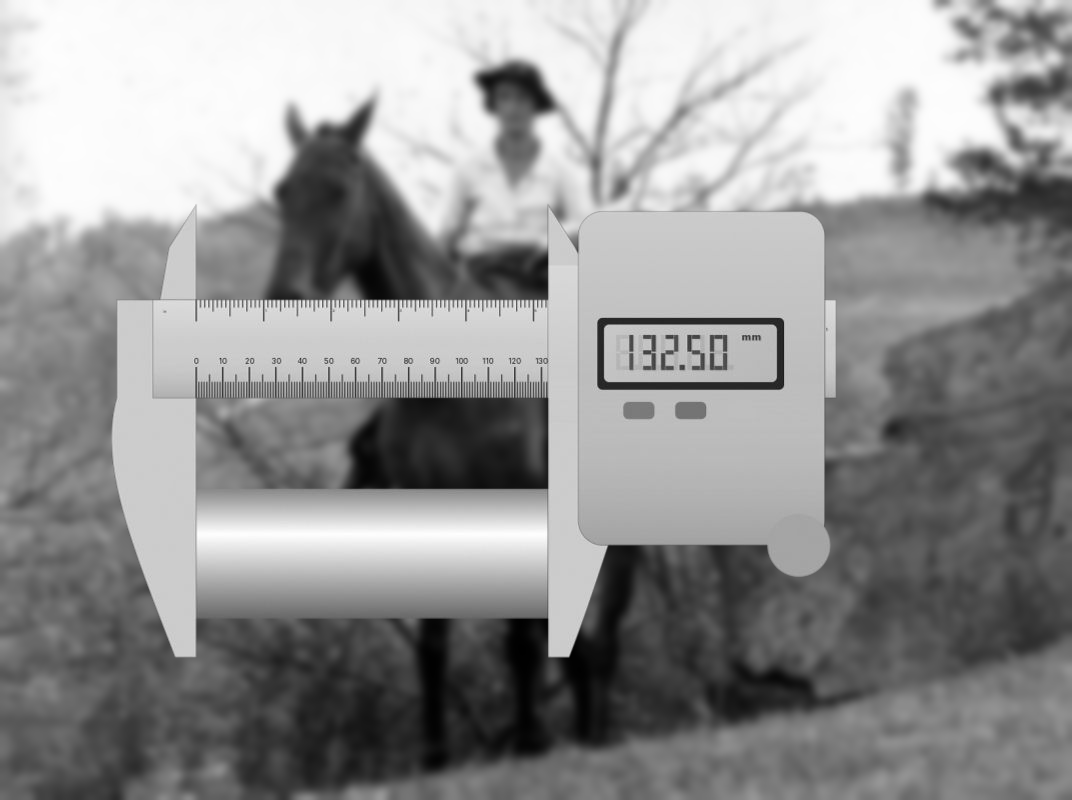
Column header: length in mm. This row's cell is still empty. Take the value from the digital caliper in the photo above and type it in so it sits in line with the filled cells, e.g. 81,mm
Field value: 132.50,mm
